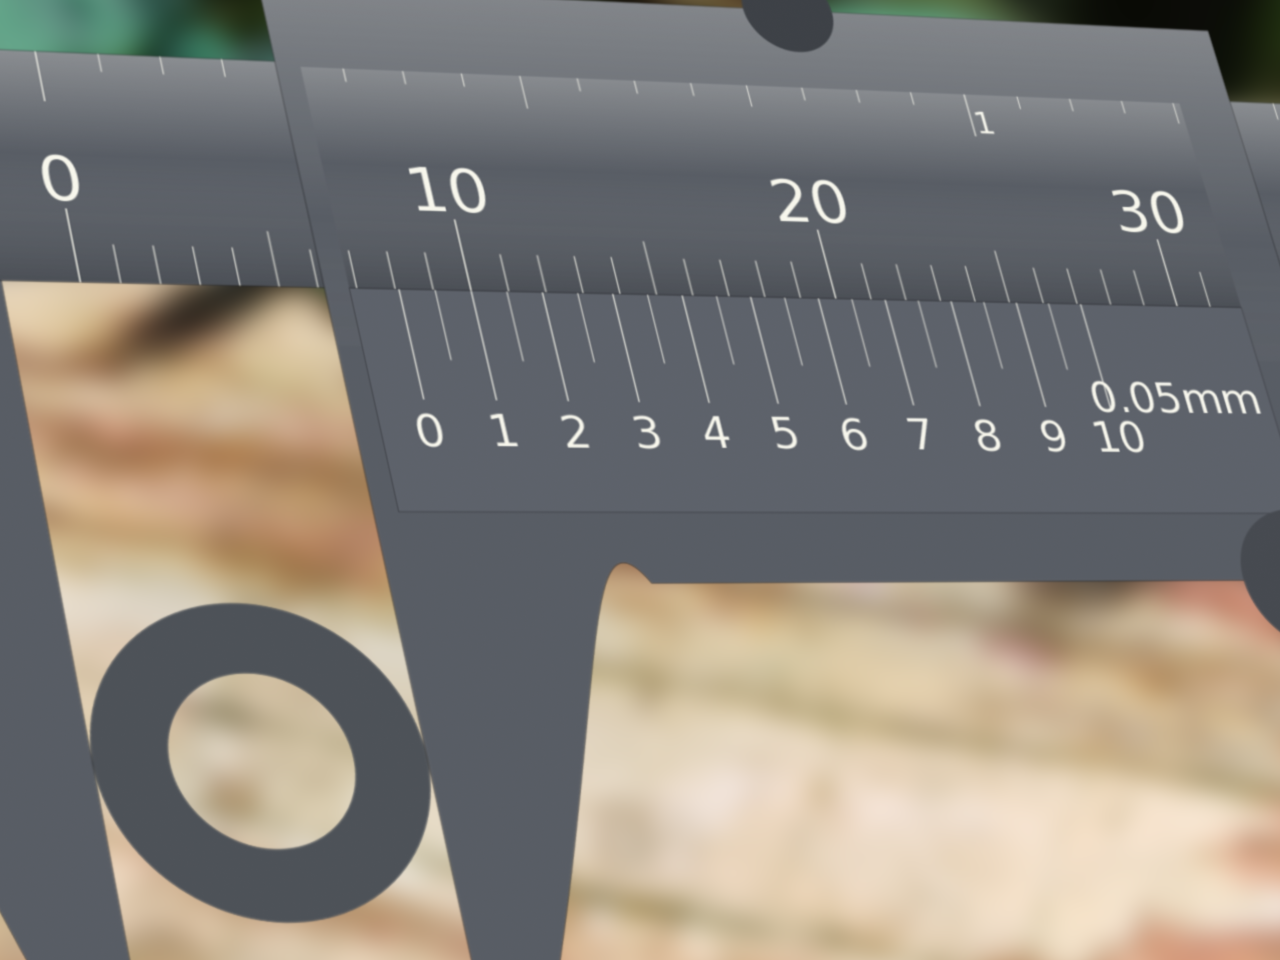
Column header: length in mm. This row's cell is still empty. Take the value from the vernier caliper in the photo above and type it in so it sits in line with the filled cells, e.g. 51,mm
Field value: 8.10,mm
